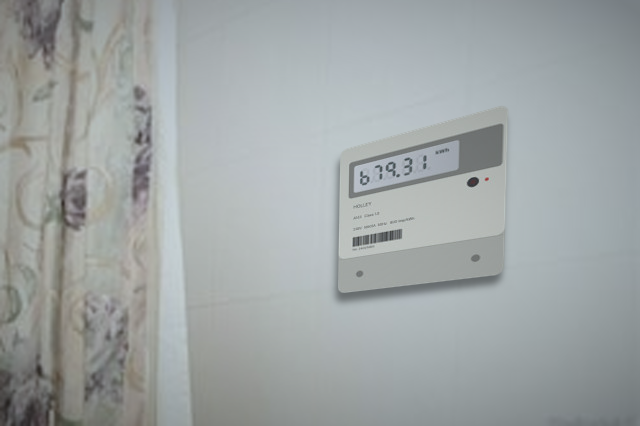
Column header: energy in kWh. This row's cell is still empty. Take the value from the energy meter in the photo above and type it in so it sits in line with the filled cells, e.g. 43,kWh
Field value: 679.31,kWh
